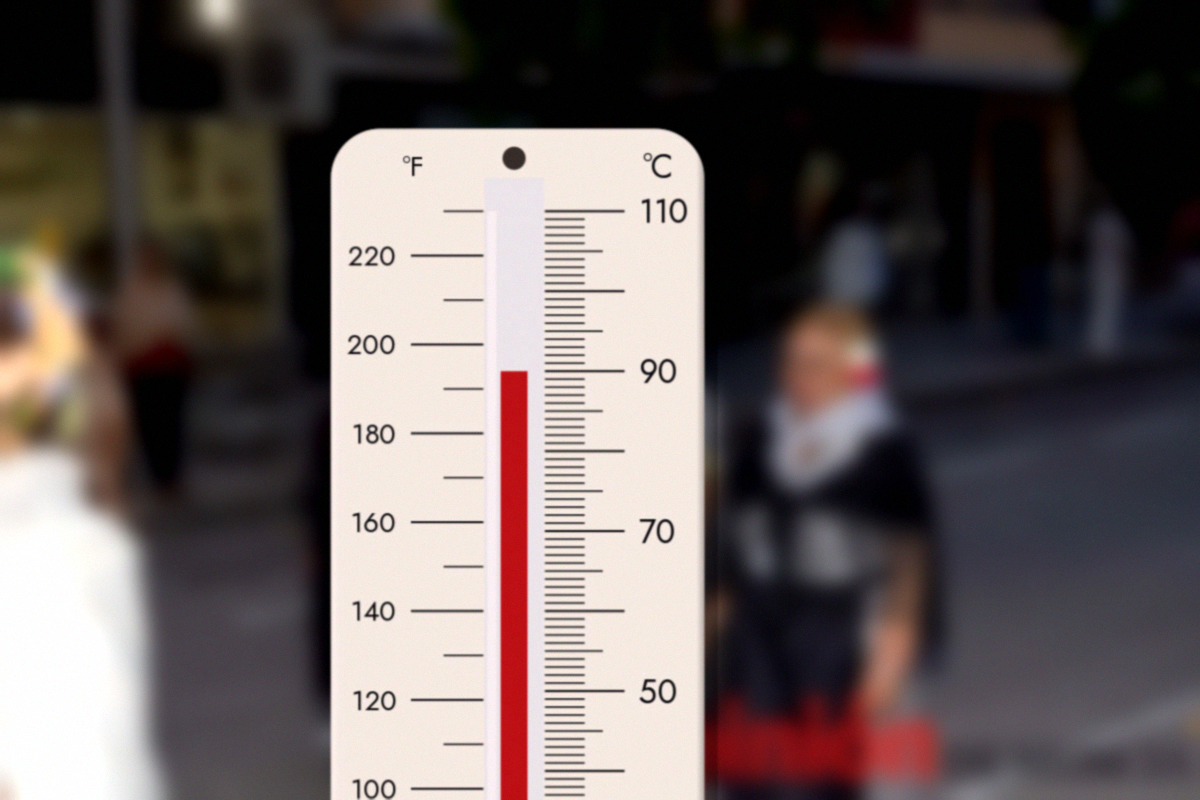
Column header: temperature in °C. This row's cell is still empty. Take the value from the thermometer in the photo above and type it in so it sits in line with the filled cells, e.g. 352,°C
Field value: 90,°C
